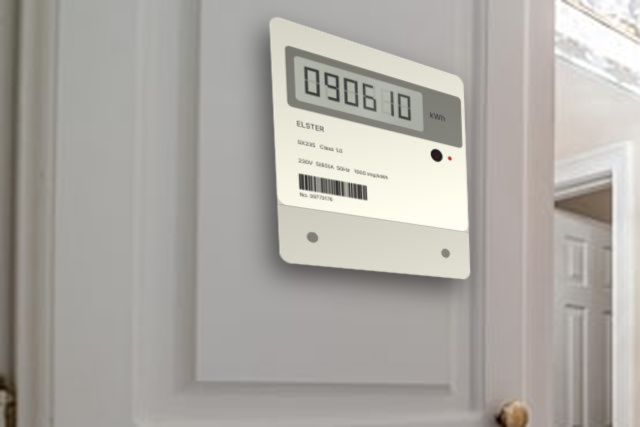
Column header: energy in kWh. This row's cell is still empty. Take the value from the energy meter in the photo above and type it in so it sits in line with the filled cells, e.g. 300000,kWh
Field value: 90610,kWh
